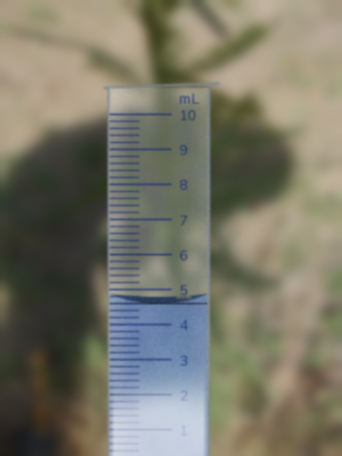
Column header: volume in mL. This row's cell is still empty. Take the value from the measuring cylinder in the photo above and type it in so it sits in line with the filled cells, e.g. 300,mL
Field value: 4.6,mL
